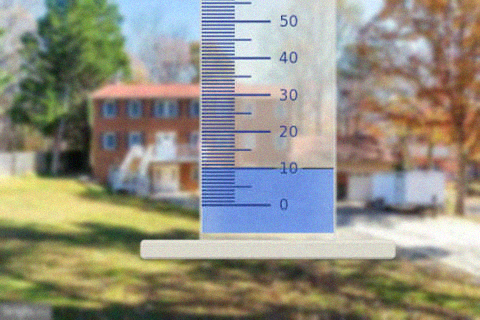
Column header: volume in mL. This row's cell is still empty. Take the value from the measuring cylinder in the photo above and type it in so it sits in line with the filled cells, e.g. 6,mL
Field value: 10,mL
